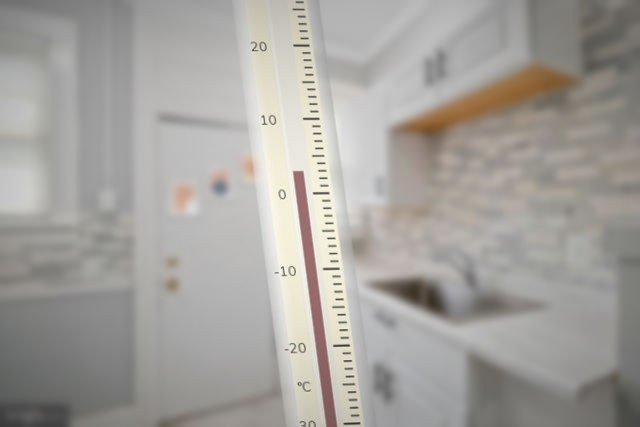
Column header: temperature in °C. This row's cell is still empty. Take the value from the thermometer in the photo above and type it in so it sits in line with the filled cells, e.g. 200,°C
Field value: 3,°C
